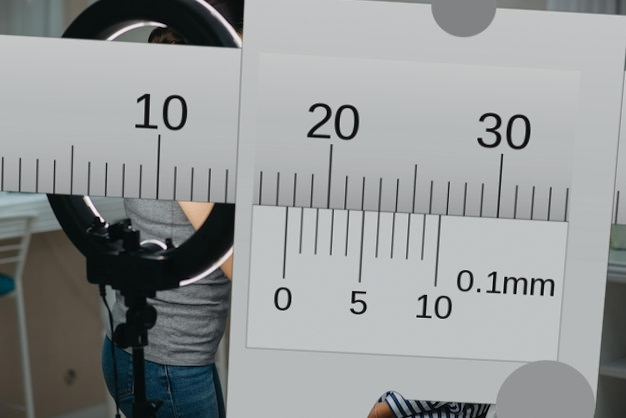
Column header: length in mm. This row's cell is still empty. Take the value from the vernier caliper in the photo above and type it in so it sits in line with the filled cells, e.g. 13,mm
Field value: 17.6,mm
